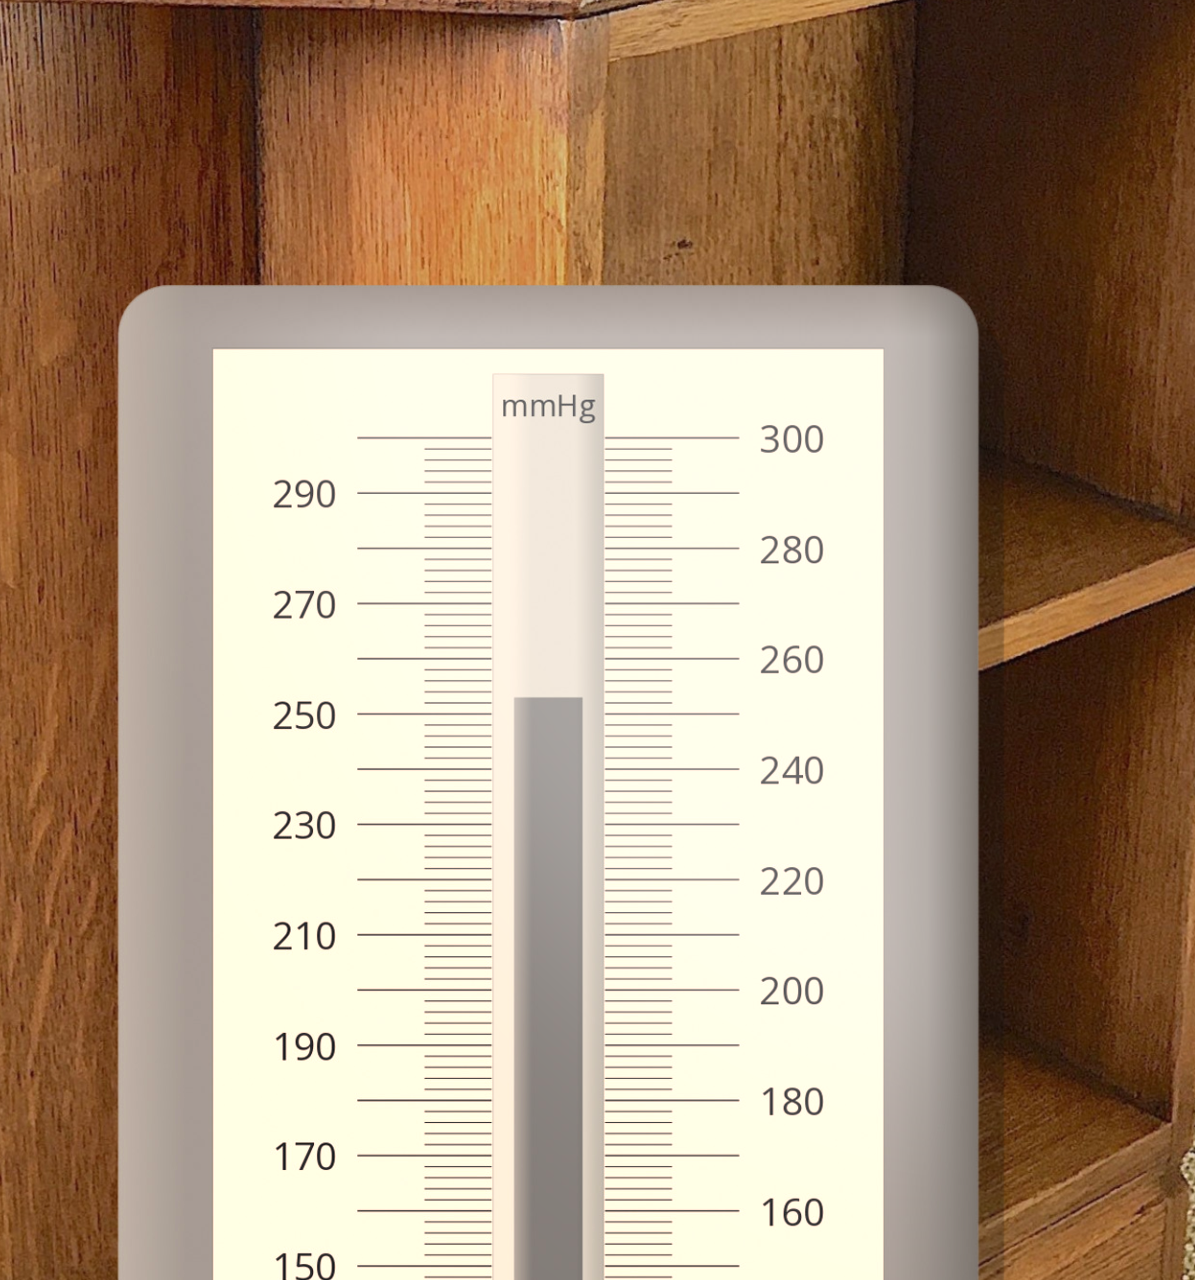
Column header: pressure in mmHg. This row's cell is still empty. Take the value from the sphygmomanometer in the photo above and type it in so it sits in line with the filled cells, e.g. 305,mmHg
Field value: 253,mmHg
